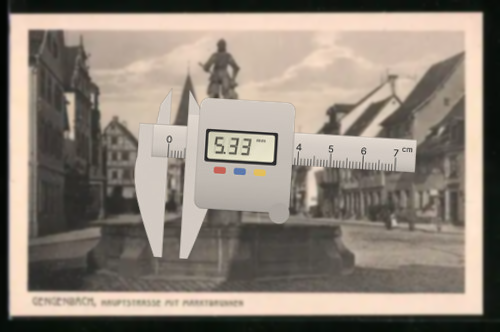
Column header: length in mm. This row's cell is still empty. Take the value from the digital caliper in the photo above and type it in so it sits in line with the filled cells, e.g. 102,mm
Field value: 5.33,mm
